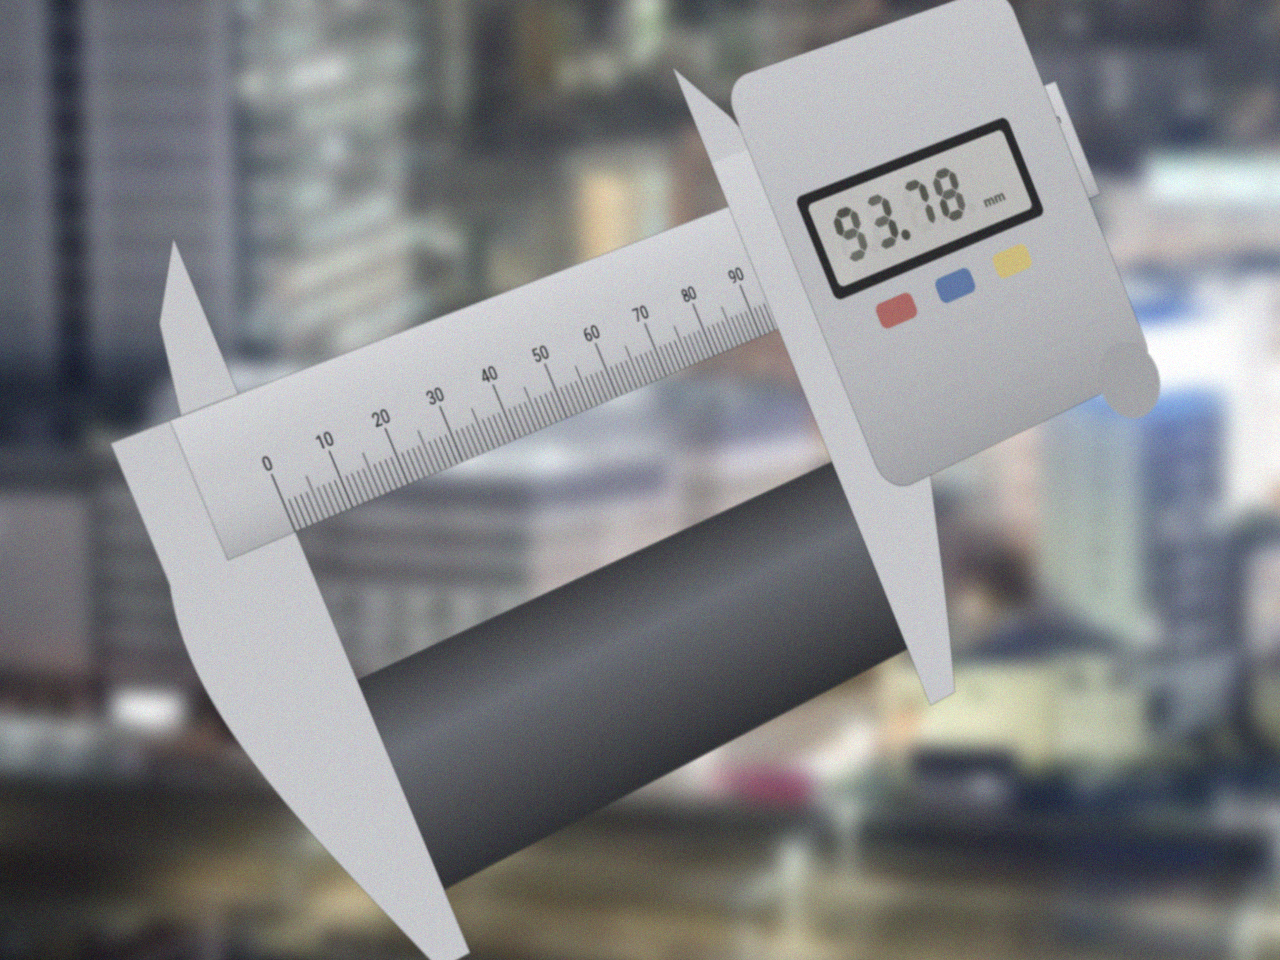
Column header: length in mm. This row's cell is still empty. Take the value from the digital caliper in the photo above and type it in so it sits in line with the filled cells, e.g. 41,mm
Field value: 93.78,mm
